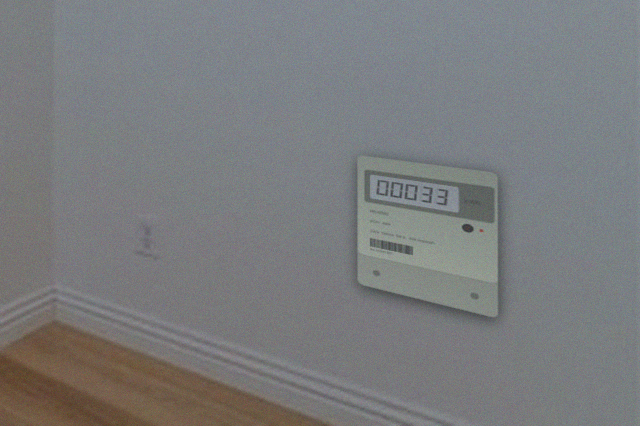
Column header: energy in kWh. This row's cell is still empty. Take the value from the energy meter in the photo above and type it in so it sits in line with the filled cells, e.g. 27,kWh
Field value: 33,kWh
